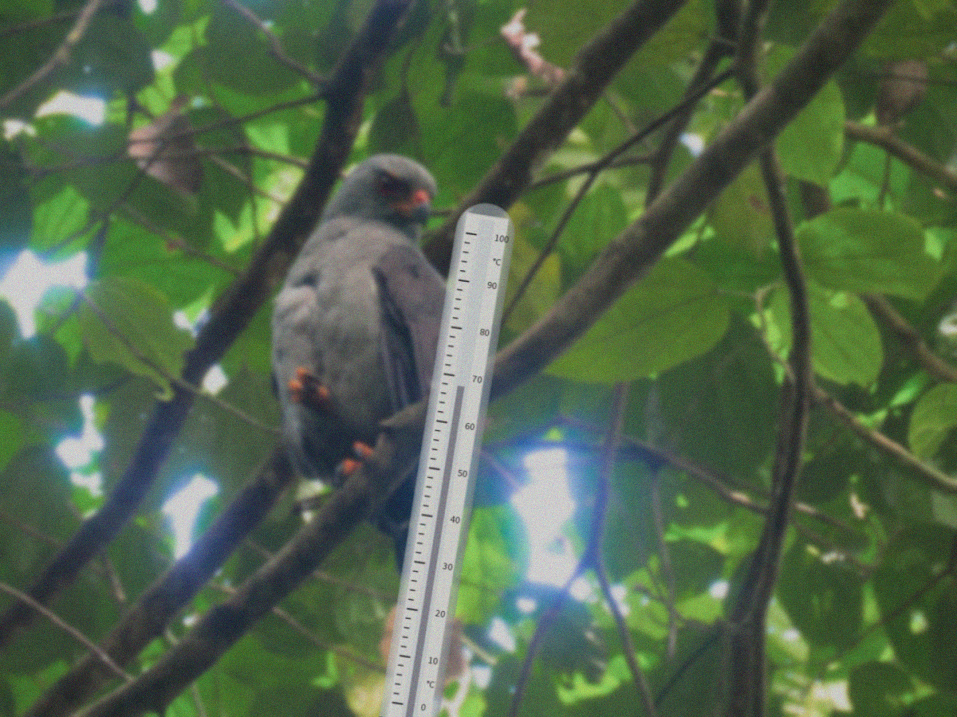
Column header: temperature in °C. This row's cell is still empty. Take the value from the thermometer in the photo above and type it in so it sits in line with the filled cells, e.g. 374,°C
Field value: 68,°C
